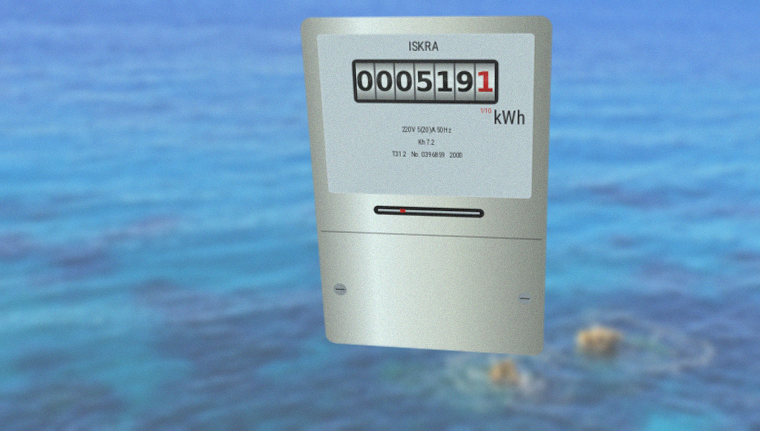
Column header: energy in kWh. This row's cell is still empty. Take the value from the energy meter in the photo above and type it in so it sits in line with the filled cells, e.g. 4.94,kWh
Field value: 519.1,kWh
